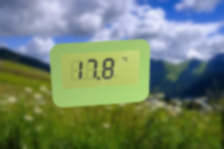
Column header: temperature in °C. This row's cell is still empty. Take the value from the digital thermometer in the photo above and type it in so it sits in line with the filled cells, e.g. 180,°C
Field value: 17.8,°C
